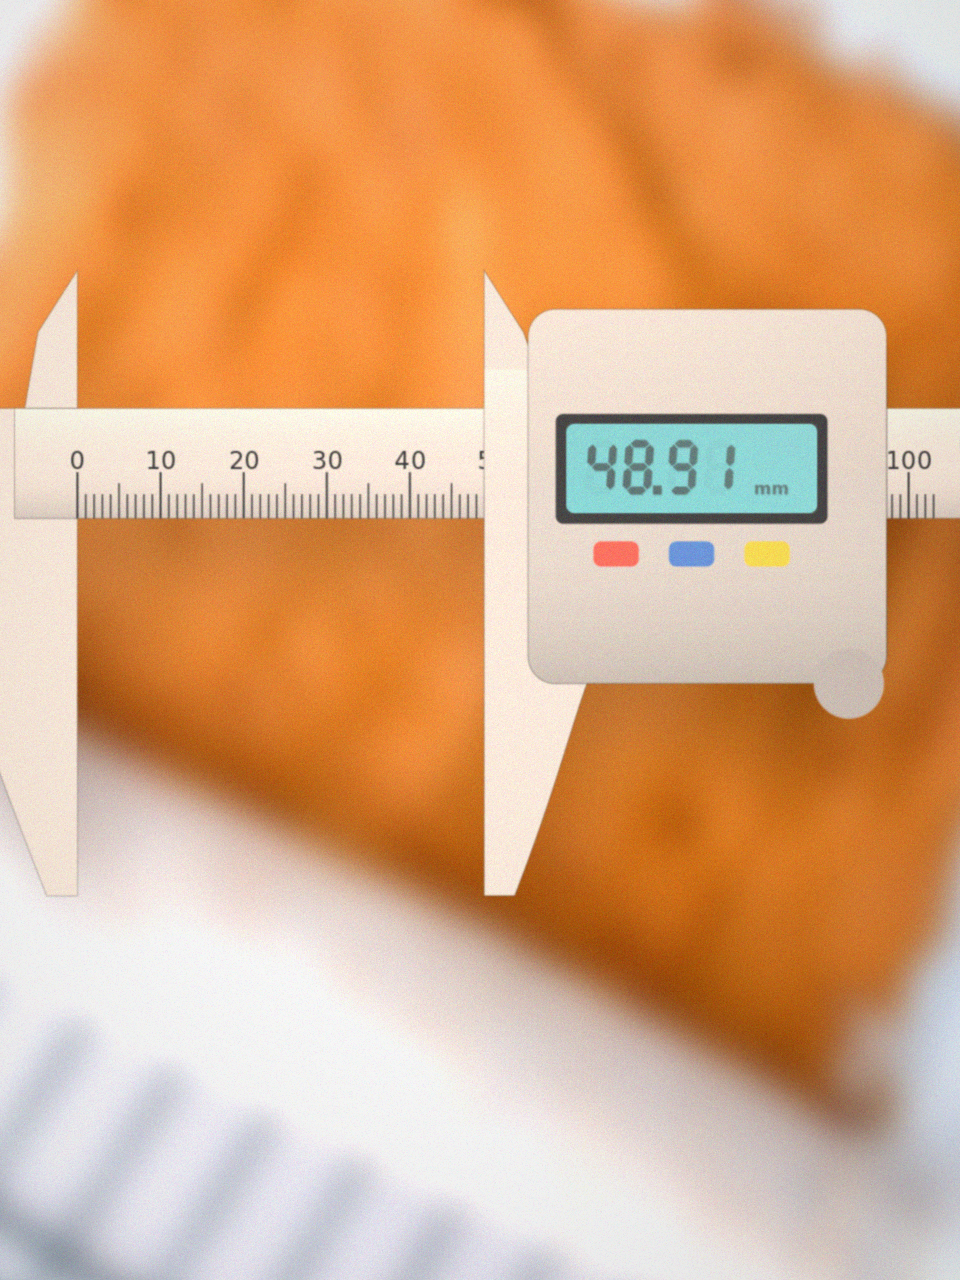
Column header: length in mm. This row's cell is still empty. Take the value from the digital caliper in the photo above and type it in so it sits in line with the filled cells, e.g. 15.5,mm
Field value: 48.91,mm
